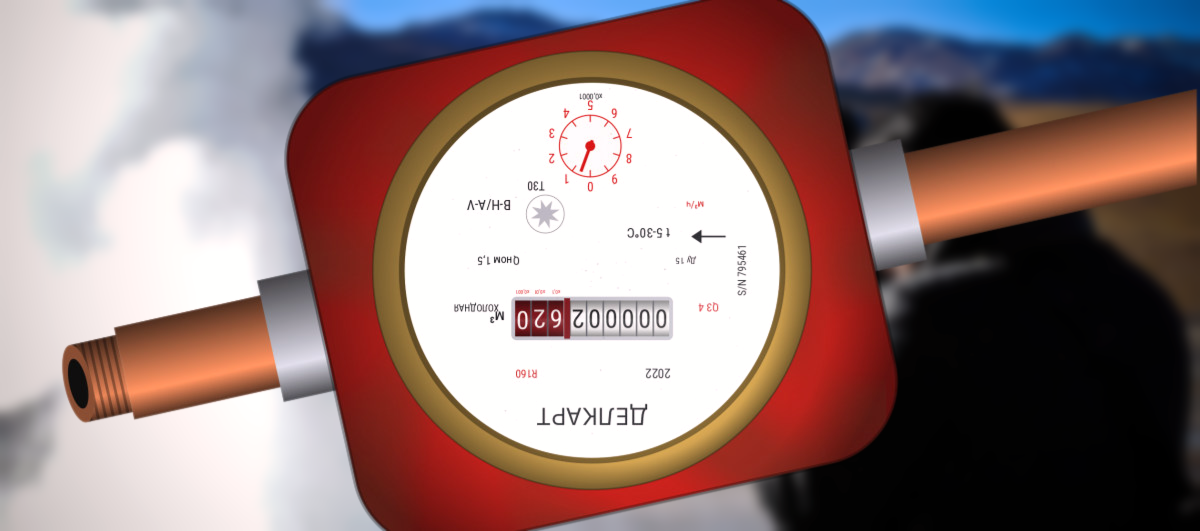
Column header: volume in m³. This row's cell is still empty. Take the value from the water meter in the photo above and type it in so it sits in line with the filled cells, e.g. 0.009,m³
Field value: 2.6200,m³
